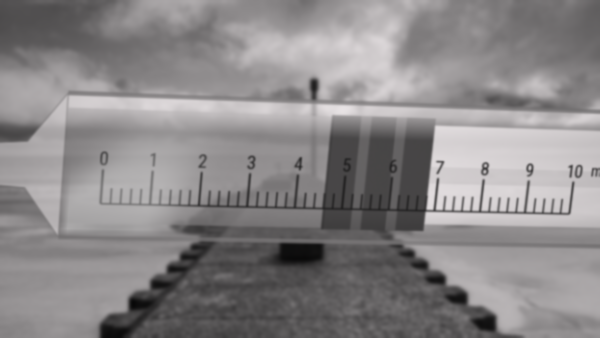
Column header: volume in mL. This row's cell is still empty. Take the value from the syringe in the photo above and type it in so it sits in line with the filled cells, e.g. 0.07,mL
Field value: 4.6,mL
